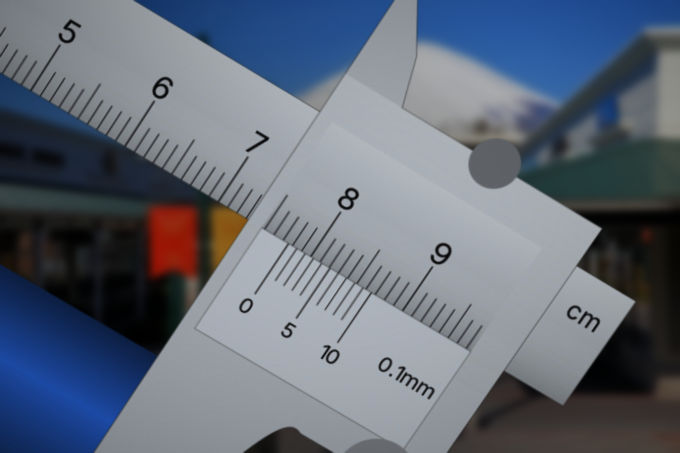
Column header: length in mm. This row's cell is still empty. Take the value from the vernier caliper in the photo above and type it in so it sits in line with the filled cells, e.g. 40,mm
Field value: 77.6,mm
